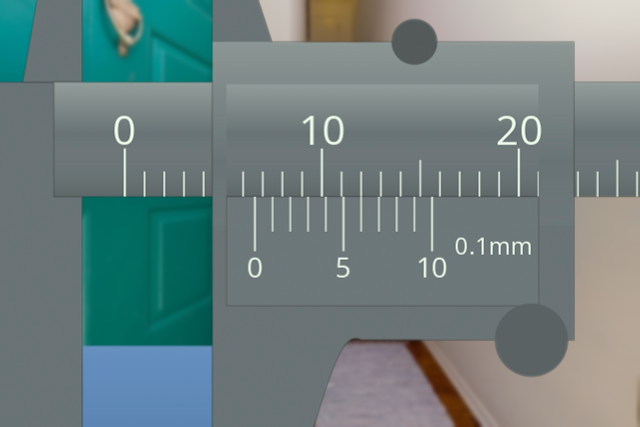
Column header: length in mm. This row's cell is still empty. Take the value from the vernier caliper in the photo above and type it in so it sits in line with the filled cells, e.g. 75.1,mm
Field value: 6.6,mm
